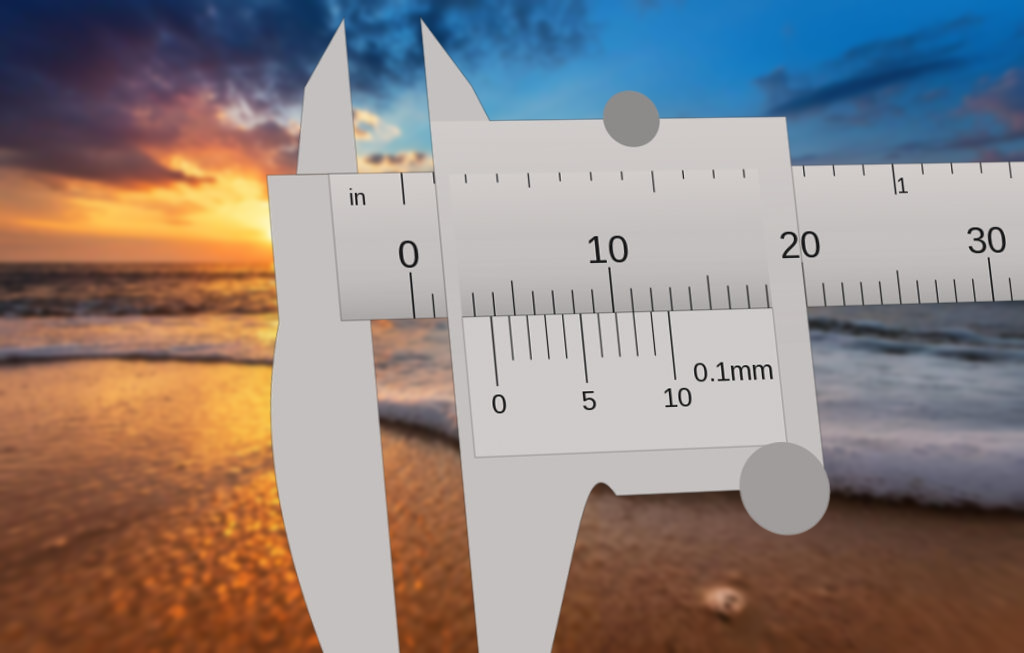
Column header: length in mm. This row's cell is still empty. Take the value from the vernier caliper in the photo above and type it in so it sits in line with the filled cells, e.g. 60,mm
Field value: 3.8,mm
